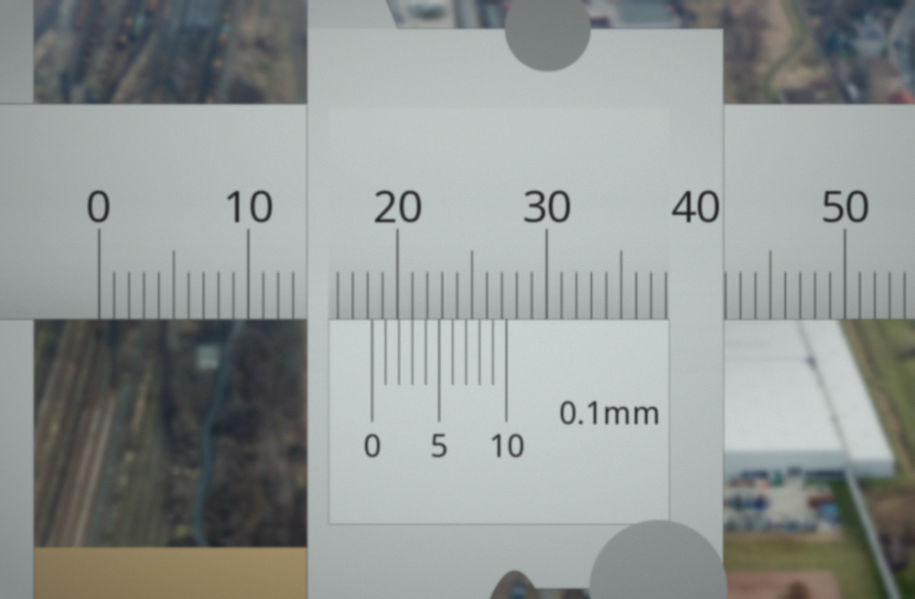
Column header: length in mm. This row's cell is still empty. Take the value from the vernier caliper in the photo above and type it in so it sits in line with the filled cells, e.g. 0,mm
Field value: 18.3,mm
